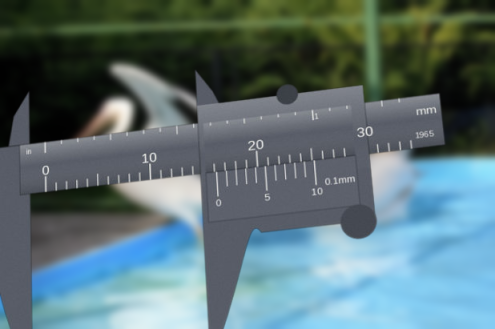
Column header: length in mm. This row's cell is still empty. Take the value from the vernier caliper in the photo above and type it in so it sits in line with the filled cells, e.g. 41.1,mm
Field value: 16.2,mm
